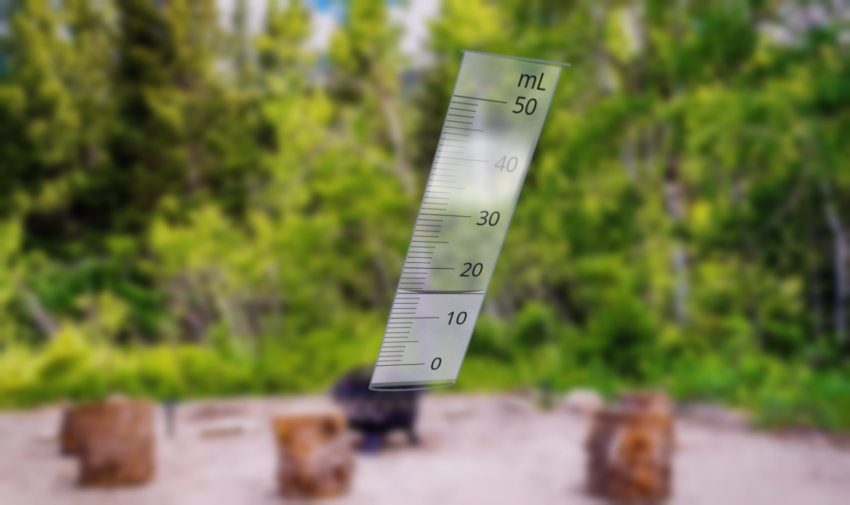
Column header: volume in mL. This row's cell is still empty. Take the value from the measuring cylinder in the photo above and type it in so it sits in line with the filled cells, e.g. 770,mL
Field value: 15,mL
